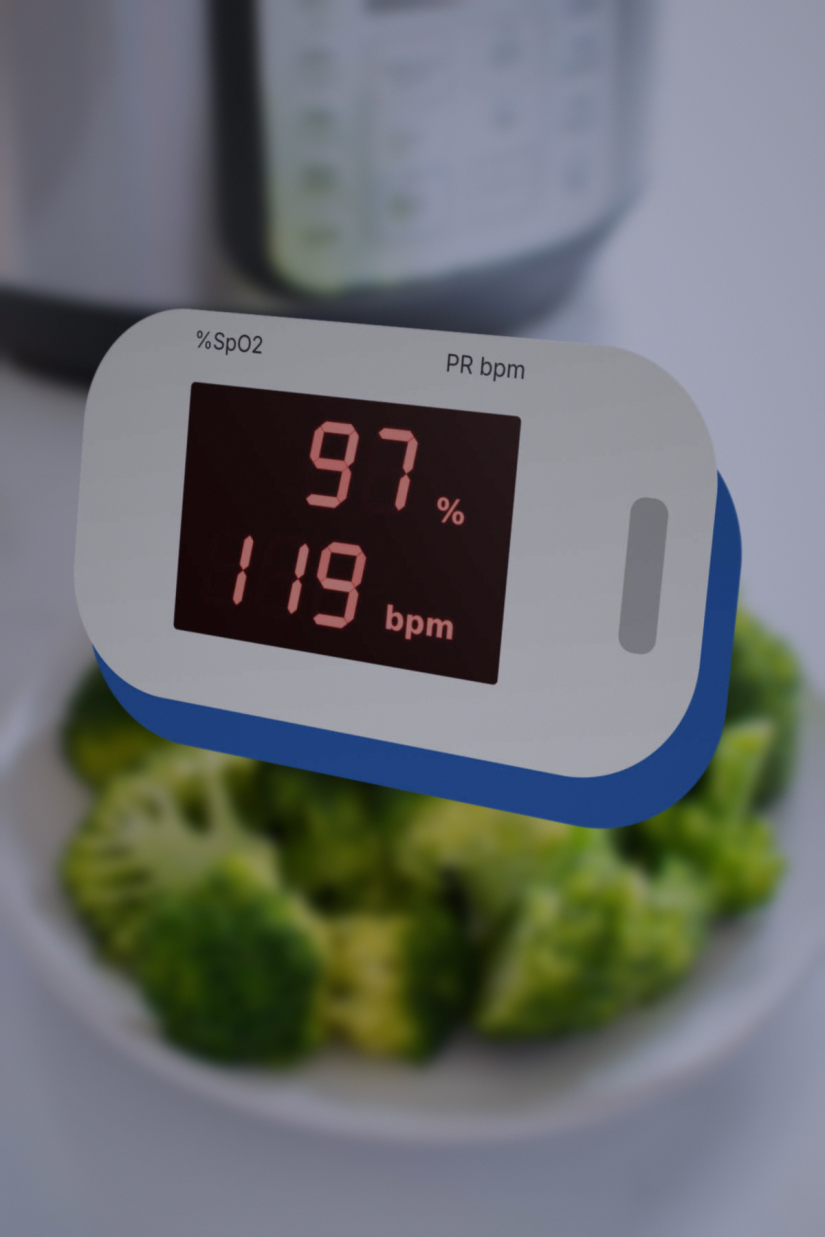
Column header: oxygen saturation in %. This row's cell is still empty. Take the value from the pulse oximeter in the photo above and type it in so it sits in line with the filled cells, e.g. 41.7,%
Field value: 97,%
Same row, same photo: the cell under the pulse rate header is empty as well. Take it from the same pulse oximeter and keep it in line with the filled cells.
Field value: 119,bpm
